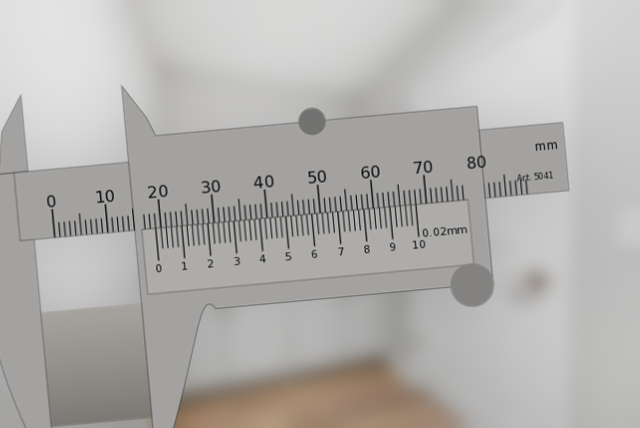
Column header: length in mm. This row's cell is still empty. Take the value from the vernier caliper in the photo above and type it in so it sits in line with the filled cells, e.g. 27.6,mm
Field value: 19.0,mm
